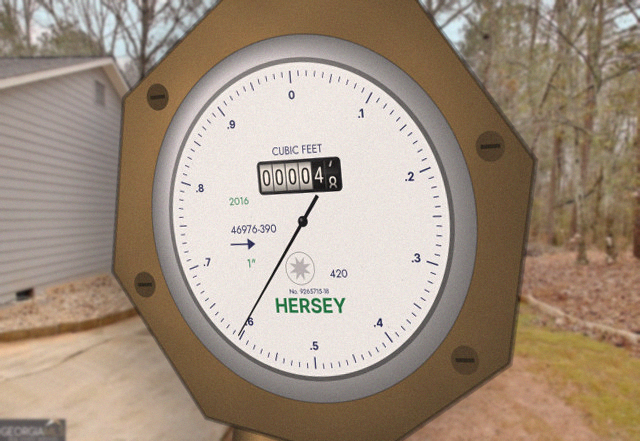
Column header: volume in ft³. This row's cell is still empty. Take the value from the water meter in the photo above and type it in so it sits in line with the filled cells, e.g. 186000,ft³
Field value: 47.60,ft³
